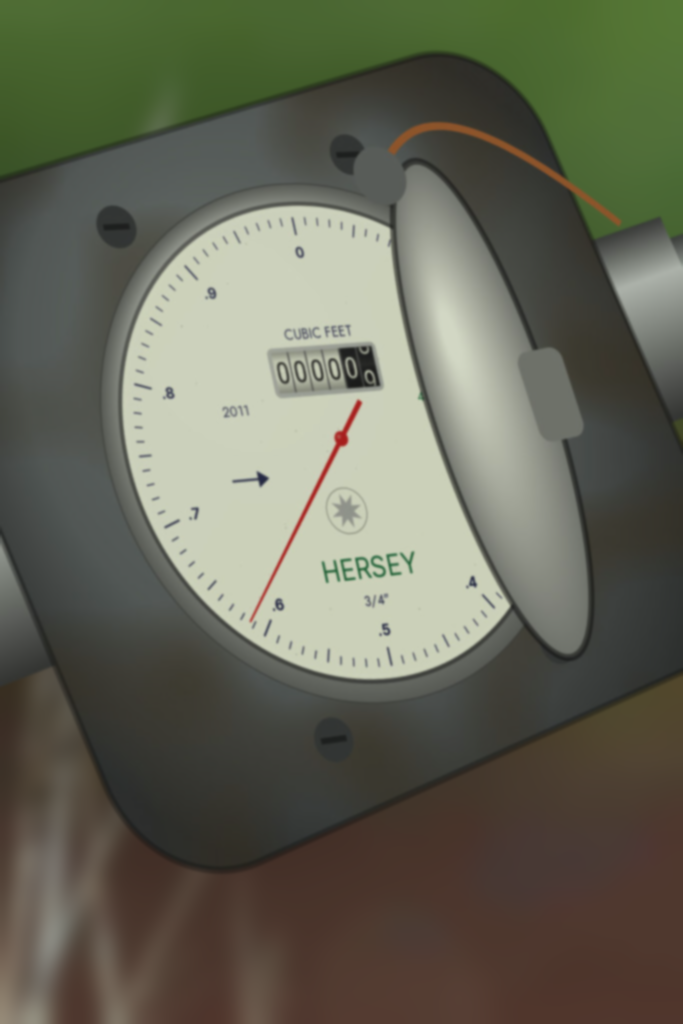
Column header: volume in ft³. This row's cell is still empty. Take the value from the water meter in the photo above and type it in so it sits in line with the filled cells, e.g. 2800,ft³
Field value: 8.61,ft³
